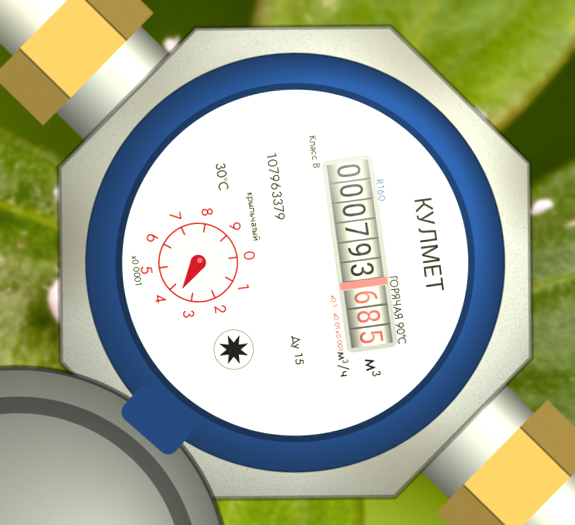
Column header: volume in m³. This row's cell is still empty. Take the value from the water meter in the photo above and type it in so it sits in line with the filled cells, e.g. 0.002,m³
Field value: 793.6853,m³
